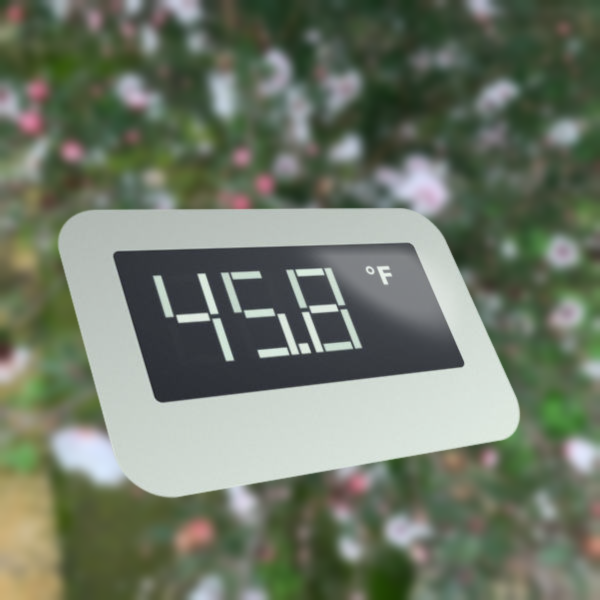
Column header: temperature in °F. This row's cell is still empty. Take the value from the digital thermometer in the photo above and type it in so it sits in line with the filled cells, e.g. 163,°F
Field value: 45.8,°F
